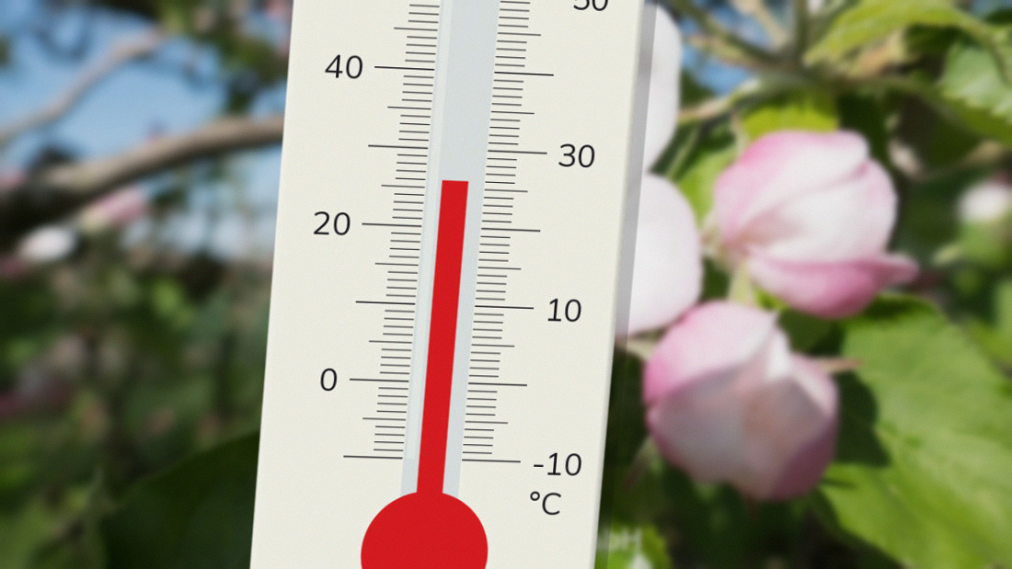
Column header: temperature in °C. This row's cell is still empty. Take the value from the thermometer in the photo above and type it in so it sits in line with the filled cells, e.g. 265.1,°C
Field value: 26,°C
